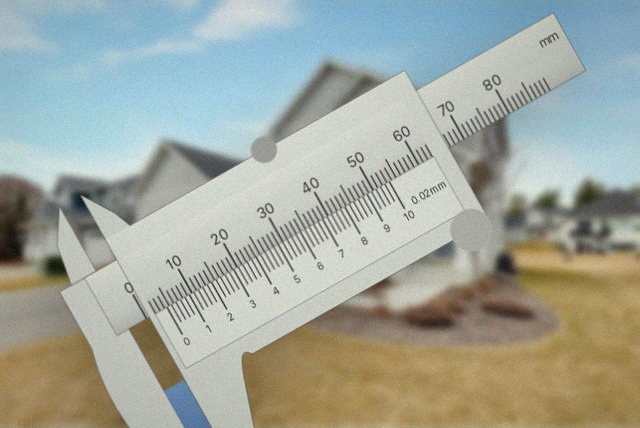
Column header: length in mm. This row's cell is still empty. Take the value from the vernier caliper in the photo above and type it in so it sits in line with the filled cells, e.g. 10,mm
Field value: 4.5,mm
